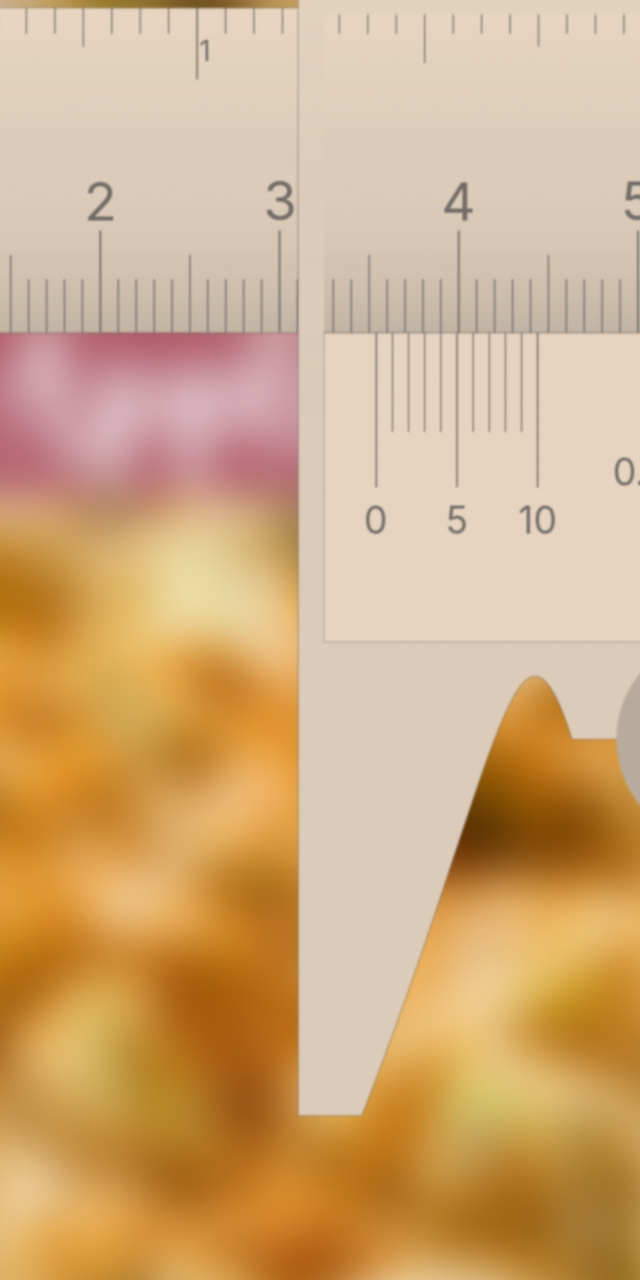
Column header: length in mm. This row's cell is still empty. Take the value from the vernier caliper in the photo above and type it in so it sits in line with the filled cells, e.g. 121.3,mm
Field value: 35.4,mm
